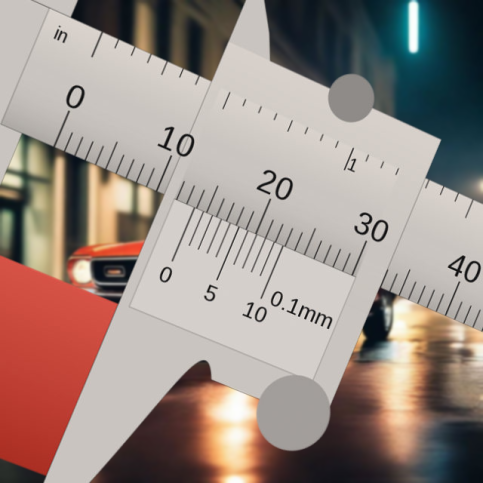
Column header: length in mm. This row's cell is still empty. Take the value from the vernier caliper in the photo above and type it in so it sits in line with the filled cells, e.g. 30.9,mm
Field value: 13.8,mm
